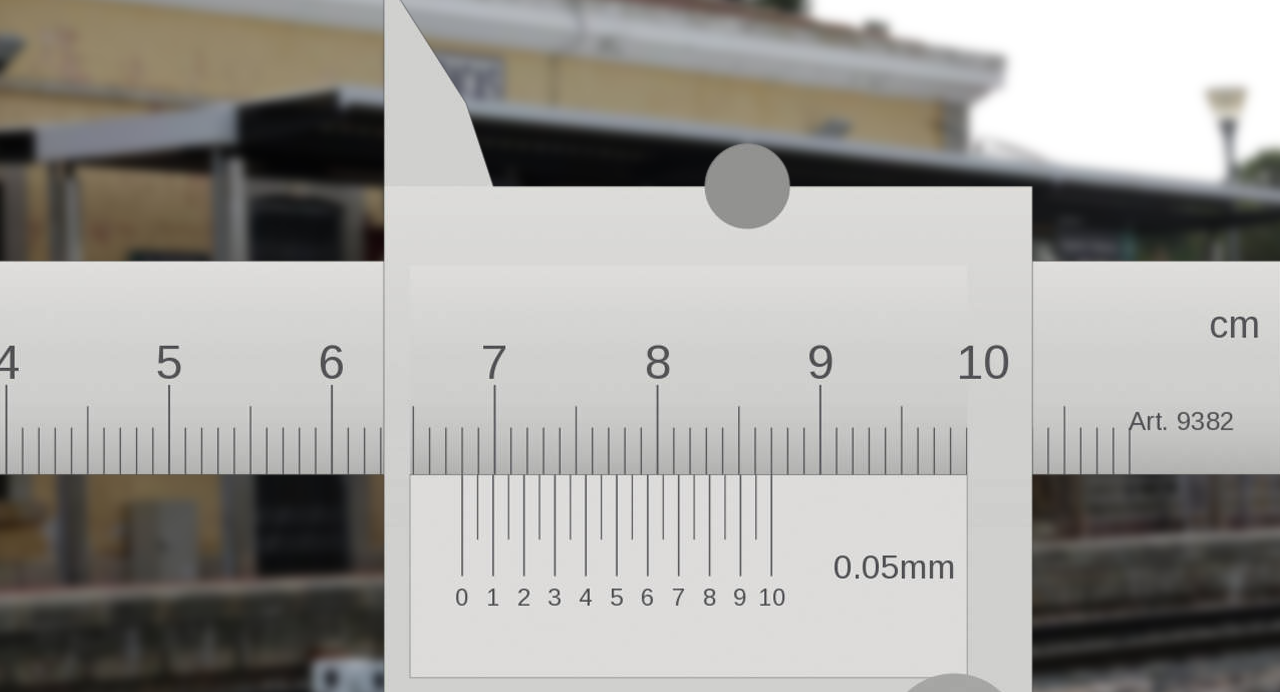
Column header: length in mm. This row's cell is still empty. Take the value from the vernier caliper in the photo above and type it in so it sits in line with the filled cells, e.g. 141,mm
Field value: 68.0,mm
